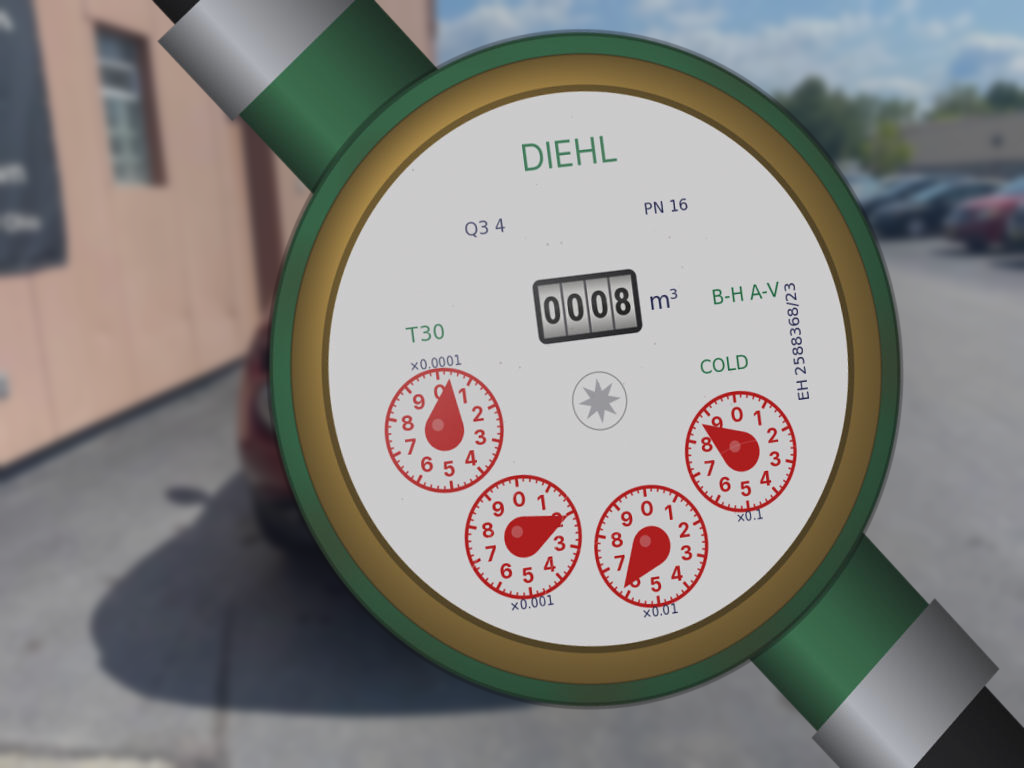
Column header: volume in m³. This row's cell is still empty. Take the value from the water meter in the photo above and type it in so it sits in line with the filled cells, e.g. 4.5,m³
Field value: 8.8620,m³
